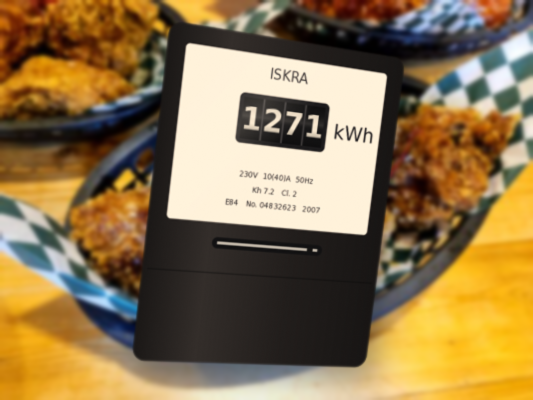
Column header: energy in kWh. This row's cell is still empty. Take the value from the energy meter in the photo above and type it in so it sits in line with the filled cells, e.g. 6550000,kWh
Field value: 1271,kWh
